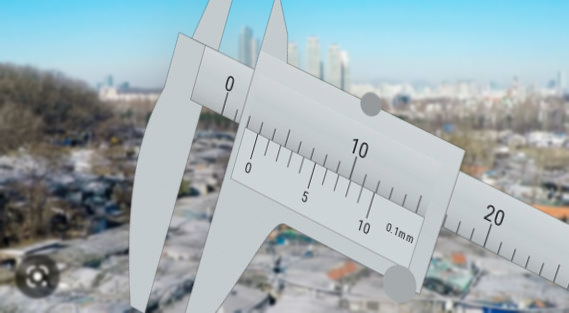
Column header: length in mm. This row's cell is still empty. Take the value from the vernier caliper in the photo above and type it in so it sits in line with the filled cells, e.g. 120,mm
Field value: 2.9,mm
